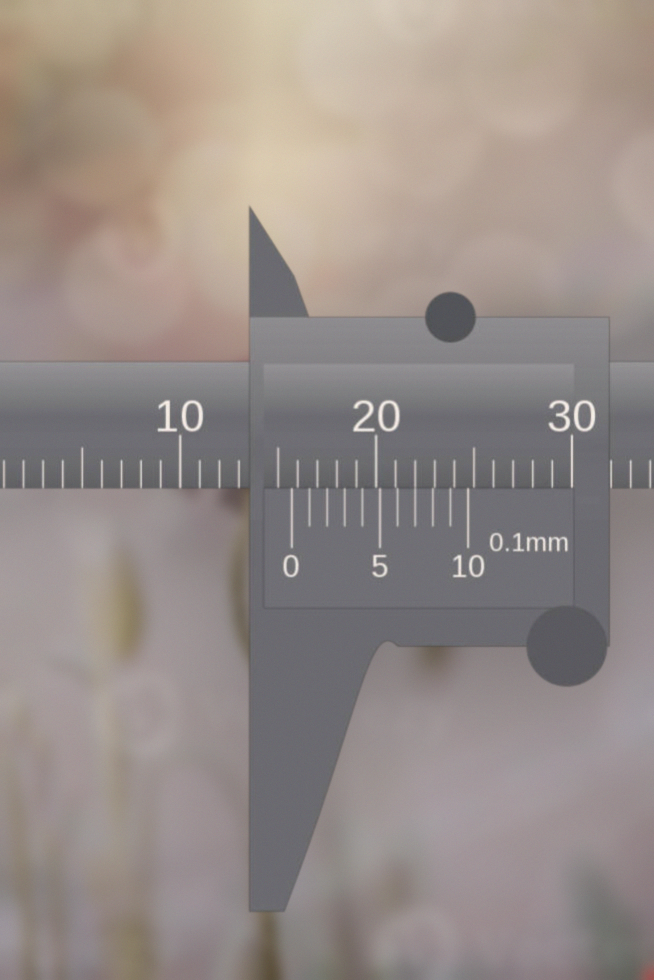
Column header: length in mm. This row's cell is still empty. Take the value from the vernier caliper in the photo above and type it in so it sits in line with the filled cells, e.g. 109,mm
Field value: 15.7,mm
